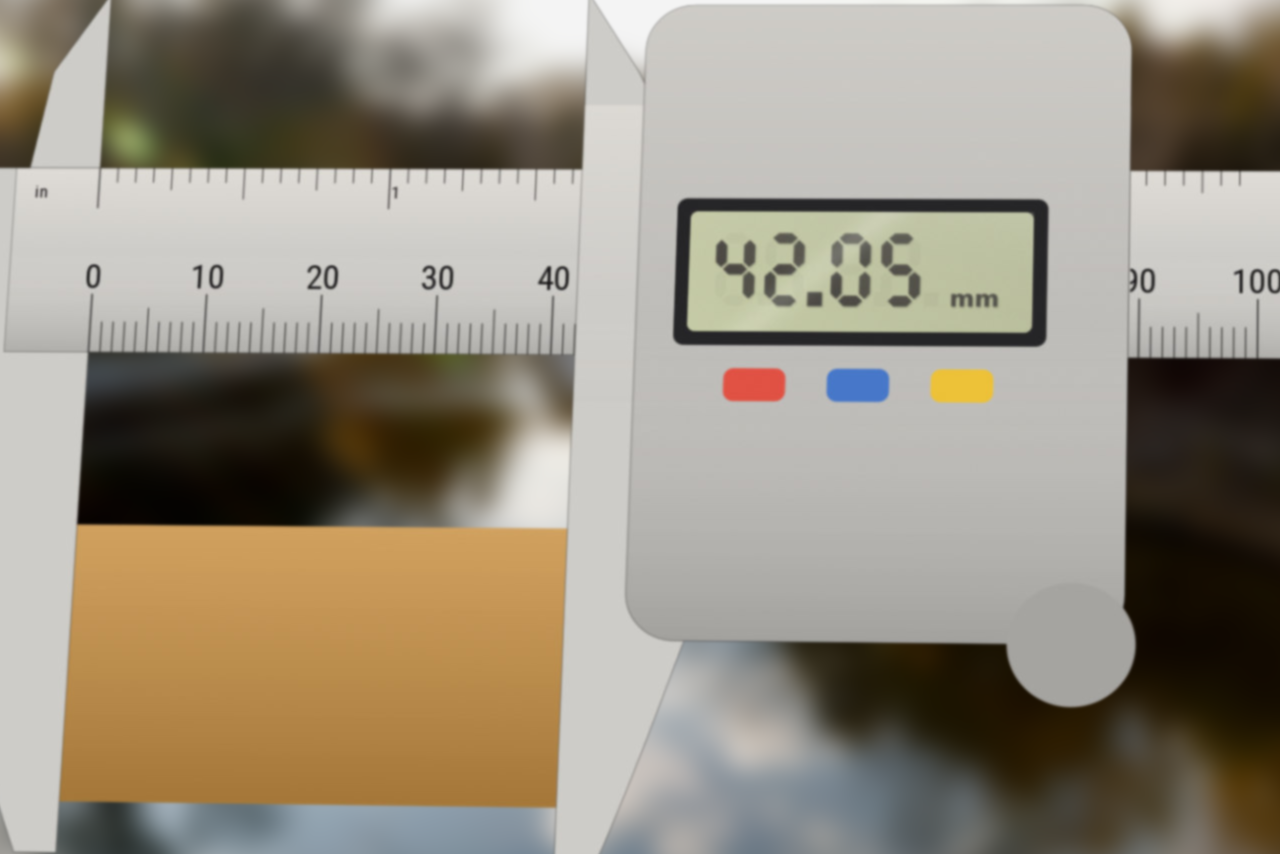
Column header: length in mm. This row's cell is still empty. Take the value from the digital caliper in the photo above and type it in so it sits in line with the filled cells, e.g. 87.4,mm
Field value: 42.05,mm
